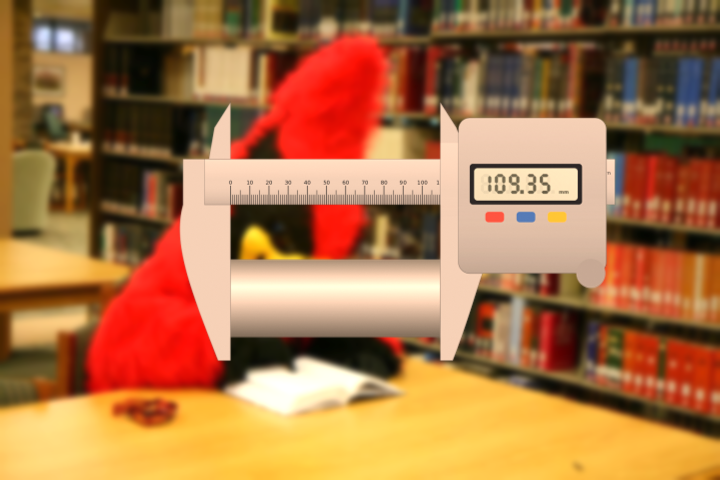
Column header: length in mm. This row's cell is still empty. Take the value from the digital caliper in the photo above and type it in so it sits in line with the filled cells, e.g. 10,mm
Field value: 109.35,mm
